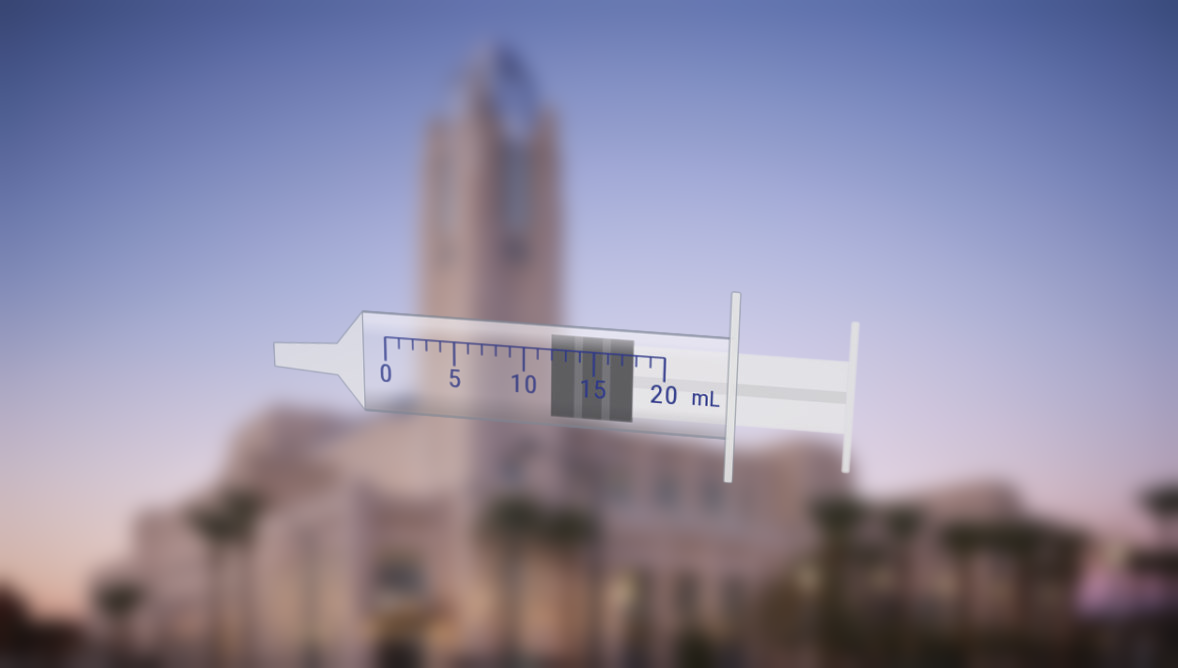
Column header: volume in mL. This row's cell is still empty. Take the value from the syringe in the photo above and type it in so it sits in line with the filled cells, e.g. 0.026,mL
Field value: 12,mL
